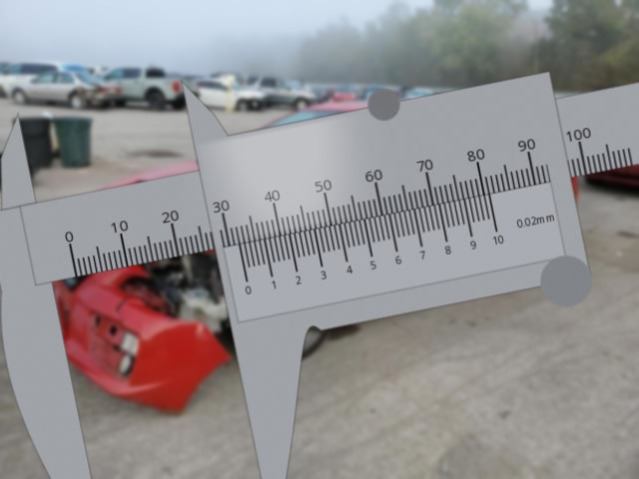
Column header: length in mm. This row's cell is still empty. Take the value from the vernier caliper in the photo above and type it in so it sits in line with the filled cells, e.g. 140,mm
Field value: 32.0,mm
